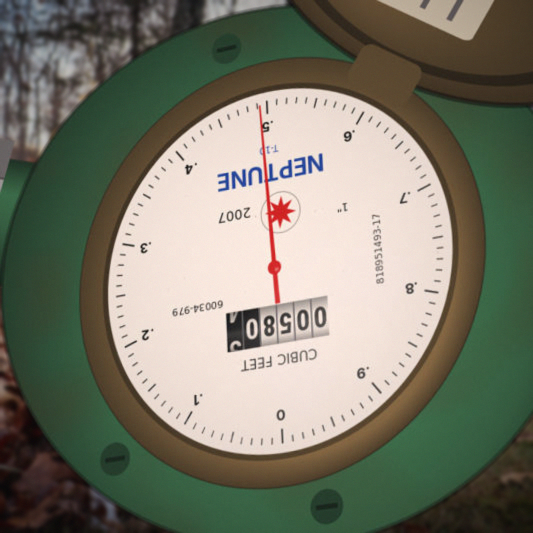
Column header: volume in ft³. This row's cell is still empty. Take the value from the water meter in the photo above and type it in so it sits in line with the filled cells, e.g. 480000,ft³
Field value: 5803.49,ft³
